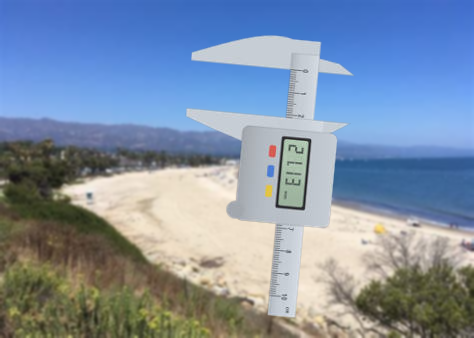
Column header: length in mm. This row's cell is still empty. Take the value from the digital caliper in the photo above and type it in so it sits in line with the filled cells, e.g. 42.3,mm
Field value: 21.13,mm
